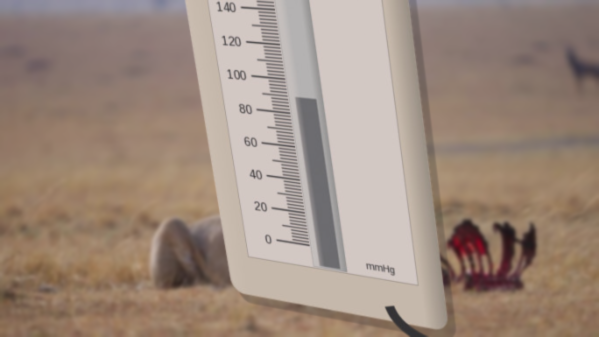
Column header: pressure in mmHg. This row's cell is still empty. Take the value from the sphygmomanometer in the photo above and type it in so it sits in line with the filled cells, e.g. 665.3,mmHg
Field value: 90,mmHg
